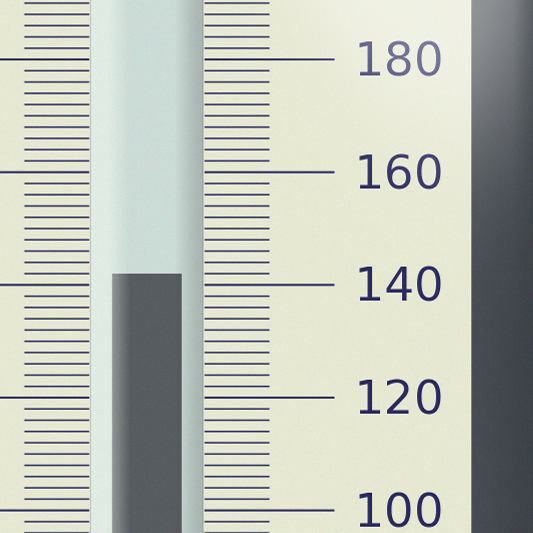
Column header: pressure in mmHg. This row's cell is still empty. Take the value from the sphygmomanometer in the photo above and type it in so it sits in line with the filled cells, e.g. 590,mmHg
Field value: 142,mmHg
